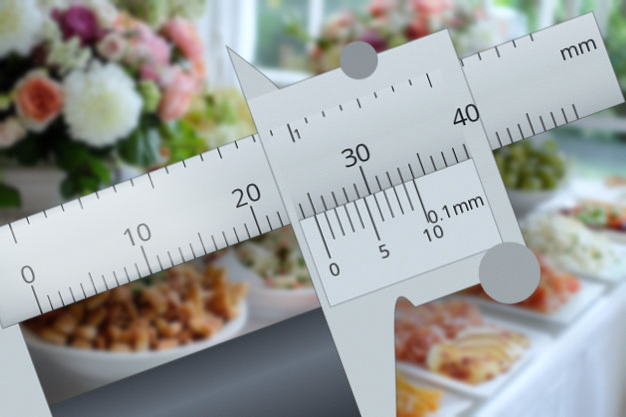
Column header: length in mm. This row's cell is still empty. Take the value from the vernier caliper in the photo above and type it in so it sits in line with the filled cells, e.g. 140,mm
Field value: 24.9,mm
